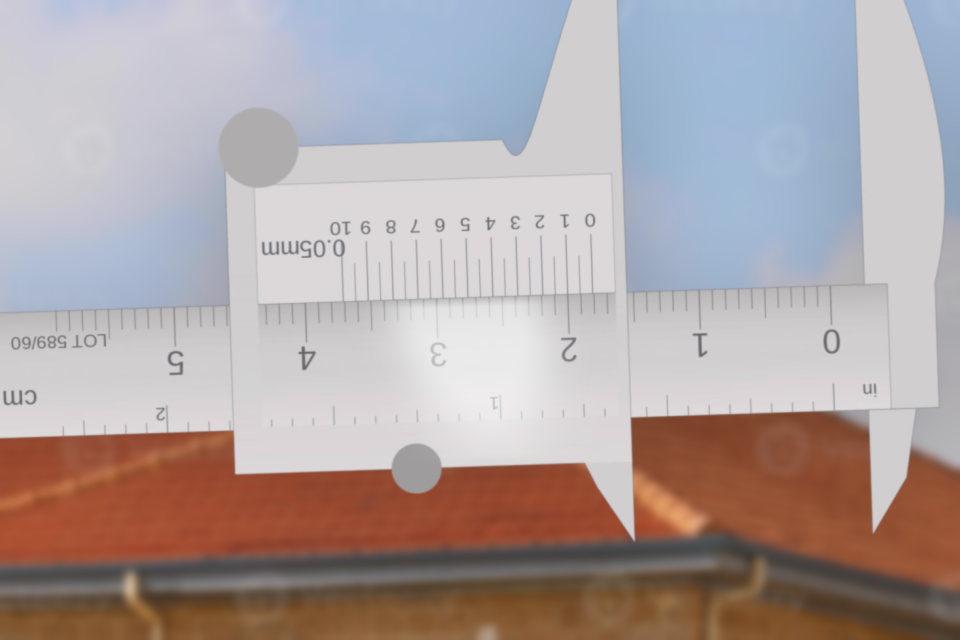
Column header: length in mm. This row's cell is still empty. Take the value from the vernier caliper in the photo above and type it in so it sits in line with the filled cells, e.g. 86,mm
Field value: 18.1,mm
